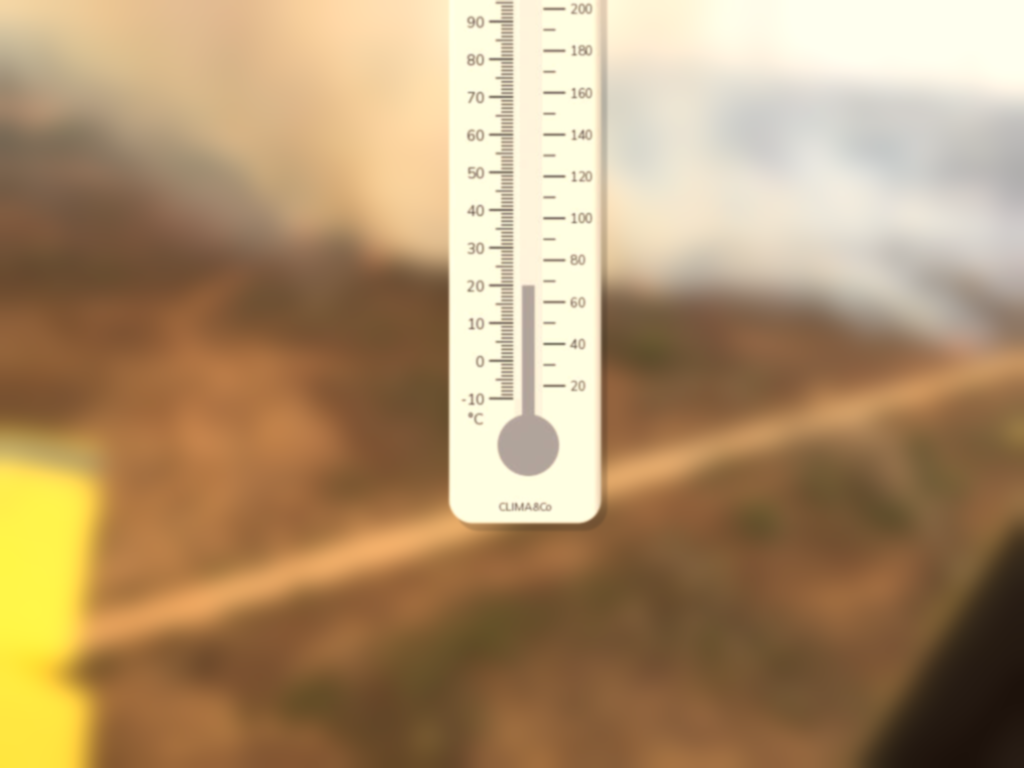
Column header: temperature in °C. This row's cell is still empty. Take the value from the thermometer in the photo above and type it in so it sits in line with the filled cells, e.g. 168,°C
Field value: 20,°C
